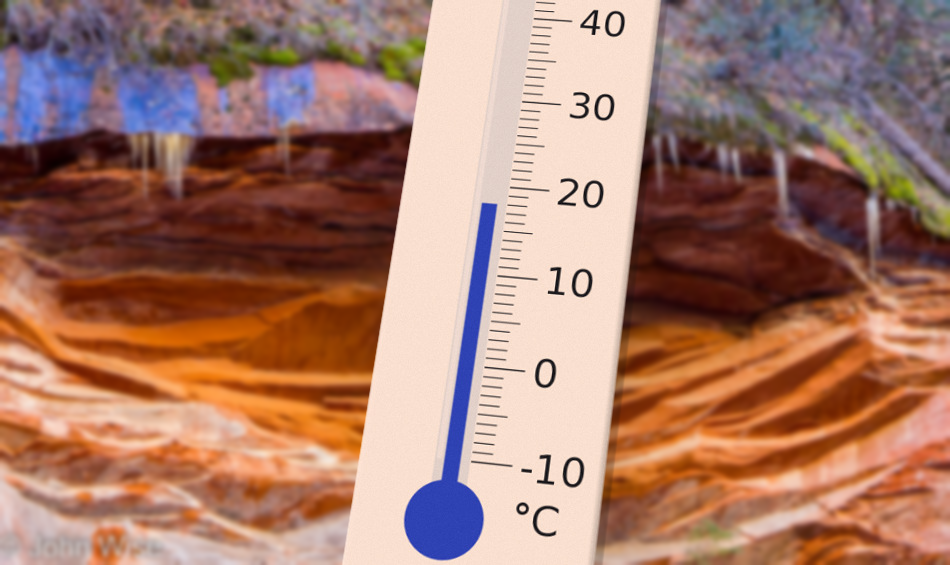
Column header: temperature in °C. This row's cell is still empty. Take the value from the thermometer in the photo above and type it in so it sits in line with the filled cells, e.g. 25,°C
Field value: 18,°C
